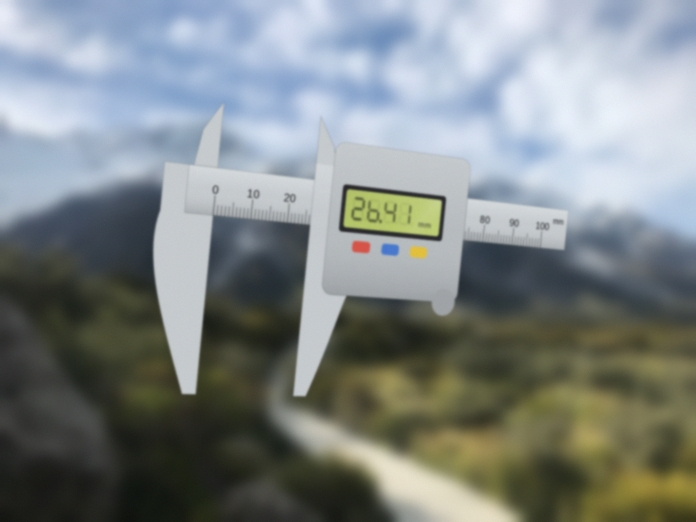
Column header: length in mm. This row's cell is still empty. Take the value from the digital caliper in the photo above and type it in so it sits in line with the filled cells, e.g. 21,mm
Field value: 26.41,mm
